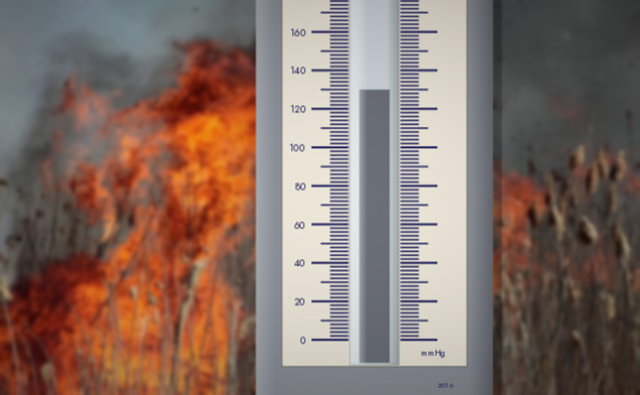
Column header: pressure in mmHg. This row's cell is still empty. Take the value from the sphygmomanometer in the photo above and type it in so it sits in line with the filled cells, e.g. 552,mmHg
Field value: 130,mmHg
